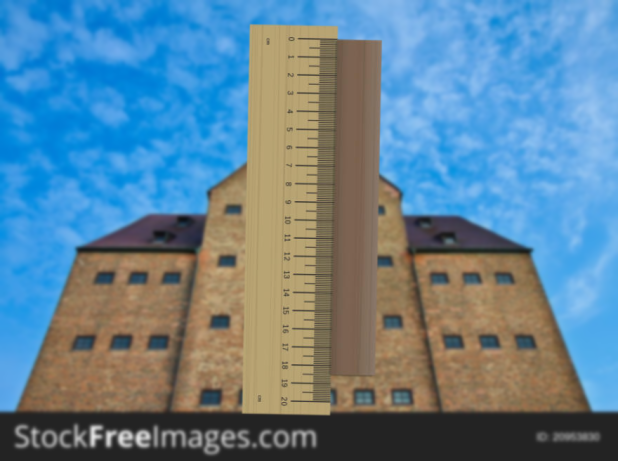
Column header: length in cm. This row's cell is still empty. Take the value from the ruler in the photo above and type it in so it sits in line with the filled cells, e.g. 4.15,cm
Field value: 18.5,cm
